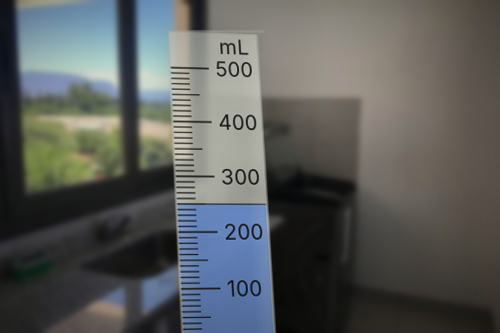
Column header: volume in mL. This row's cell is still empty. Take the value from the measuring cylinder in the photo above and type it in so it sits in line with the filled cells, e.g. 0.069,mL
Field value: 250,mL
